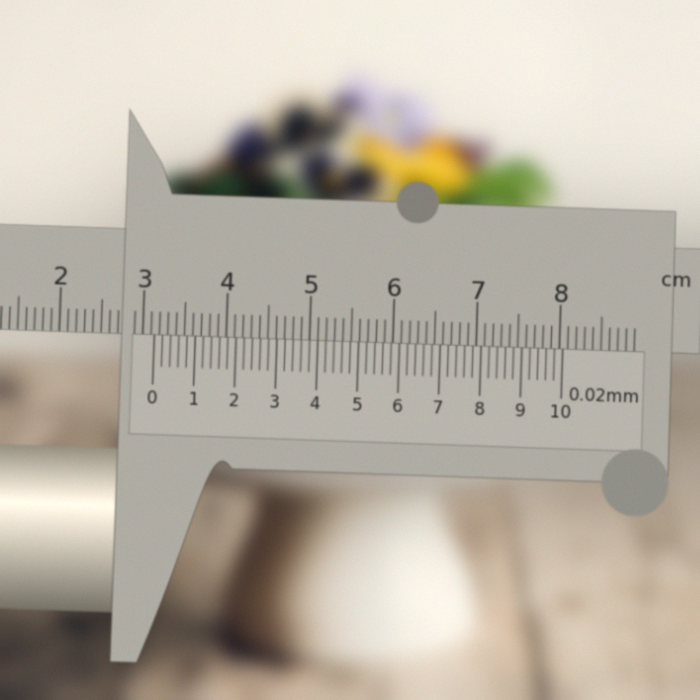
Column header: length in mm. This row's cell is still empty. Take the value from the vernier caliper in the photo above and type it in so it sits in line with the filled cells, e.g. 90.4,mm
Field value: 31.4,mm
